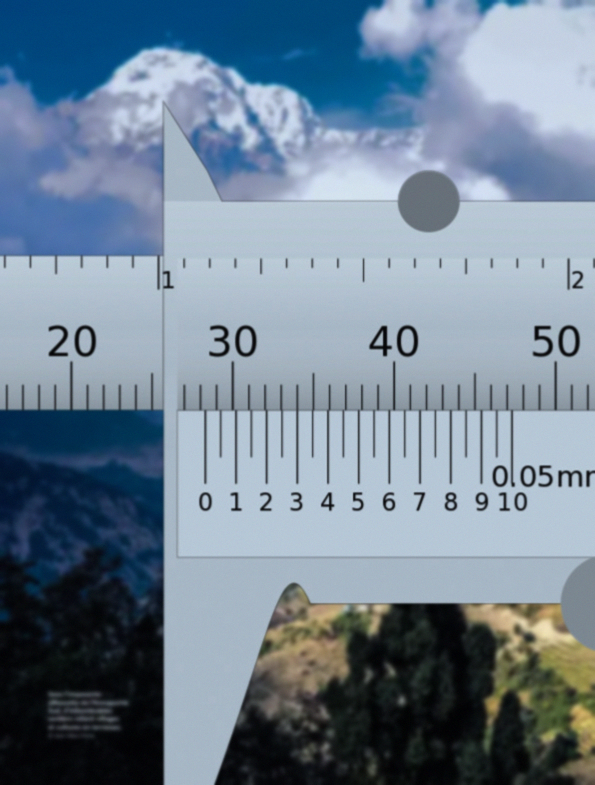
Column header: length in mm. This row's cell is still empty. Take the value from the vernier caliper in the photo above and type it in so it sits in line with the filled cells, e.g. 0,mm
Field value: 28.3,mm
